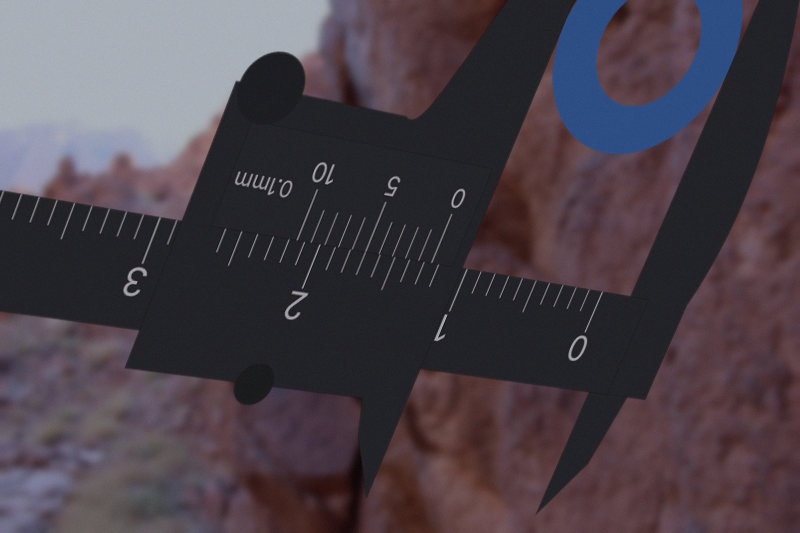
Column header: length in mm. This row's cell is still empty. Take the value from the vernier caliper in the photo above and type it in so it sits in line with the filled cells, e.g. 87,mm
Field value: 12.5,mm
